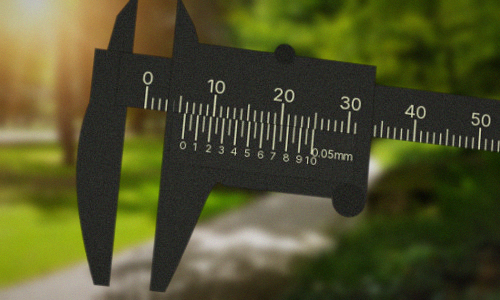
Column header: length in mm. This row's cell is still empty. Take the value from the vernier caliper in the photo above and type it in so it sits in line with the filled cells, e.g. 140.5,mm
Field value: 5.8,mm
